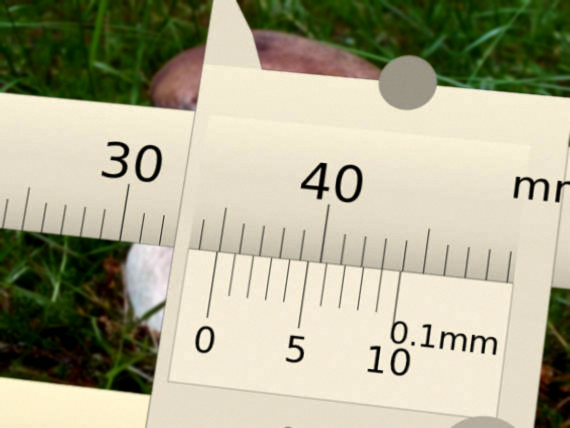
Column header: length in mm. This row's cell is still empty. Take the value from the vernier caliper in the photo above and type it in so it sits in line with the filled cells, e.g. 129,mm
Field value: 34.9,mm
